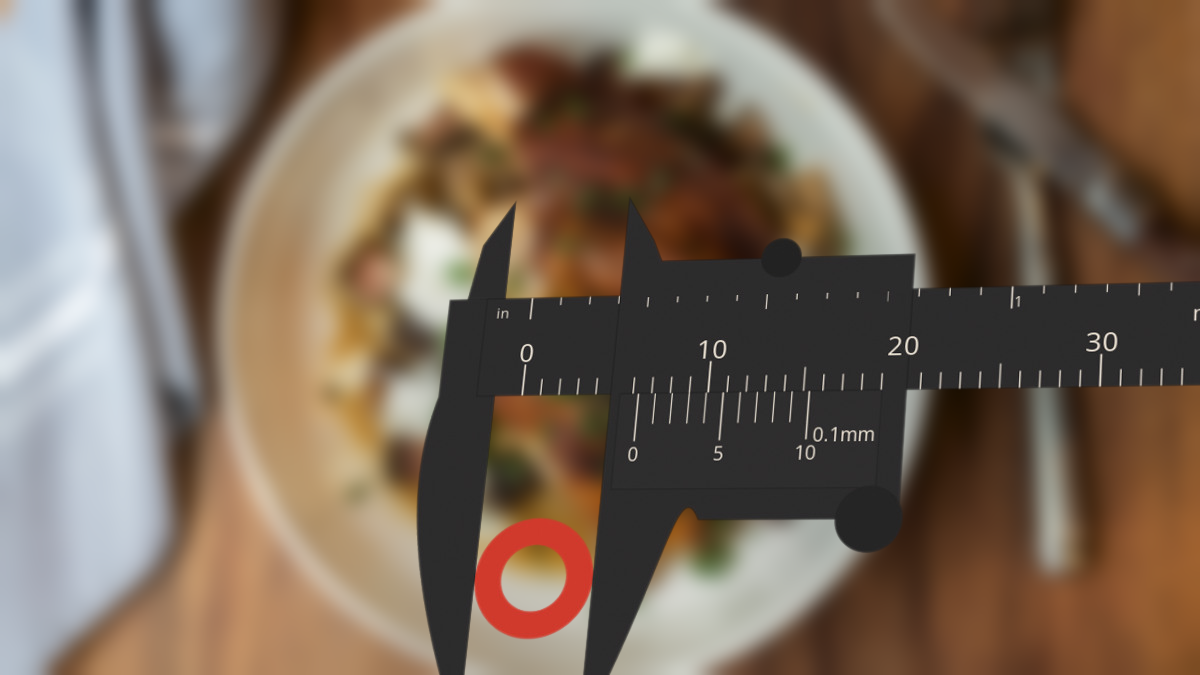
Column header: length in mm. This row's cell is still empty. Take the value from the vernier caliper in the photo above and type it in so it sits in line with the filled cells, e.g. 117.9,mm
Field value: 6.3,mm
